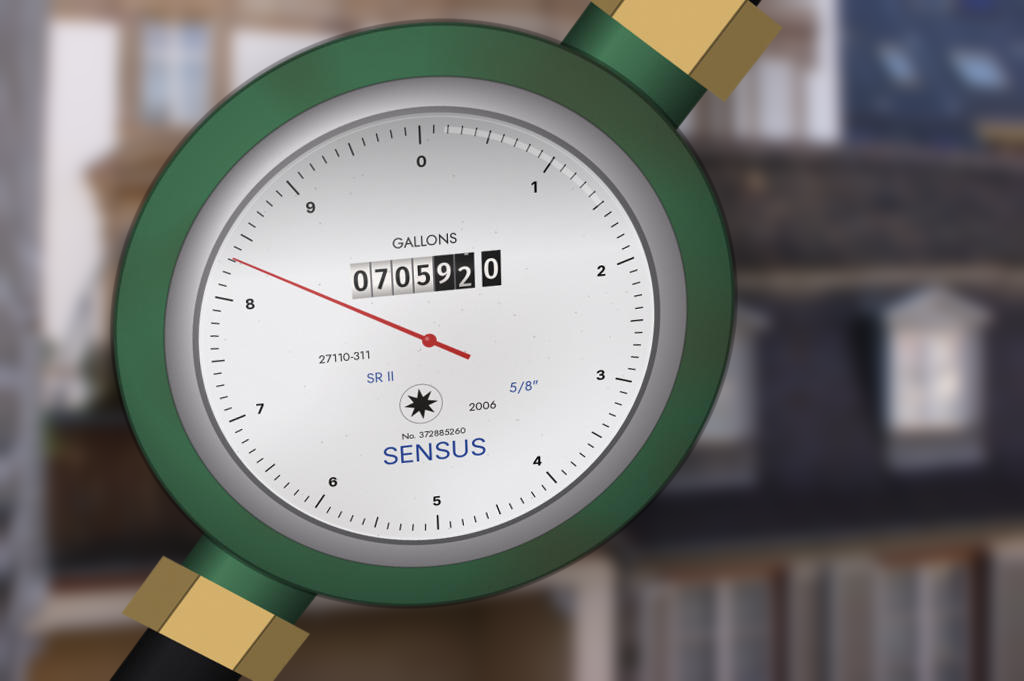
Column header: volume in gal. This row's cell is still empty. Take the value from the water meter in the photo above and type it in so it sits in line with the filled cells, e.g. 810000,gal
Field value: 705918.3,gal
